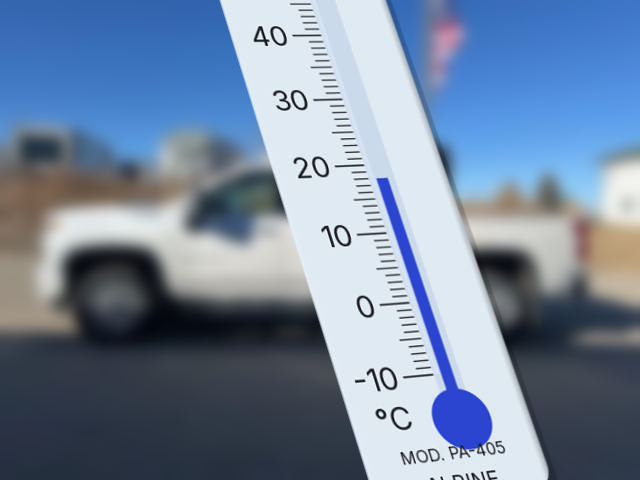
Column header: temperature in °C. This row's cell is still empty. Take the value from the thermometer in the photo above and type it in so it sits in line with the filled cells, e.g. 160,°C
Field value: 18,°C
